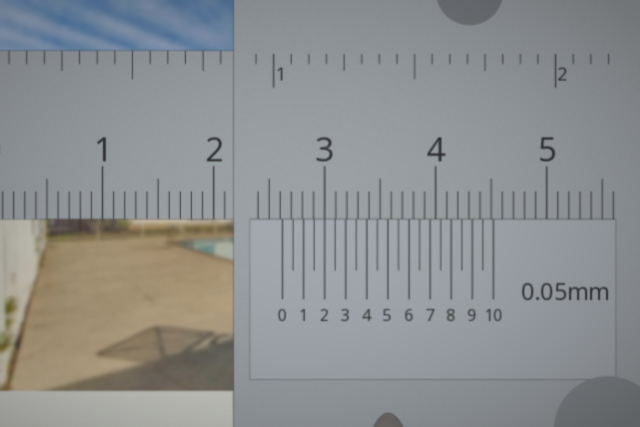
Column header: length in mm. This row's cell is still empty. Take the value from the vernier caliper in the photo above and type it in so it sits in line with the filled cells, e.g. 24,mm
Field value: 26.2,mm
